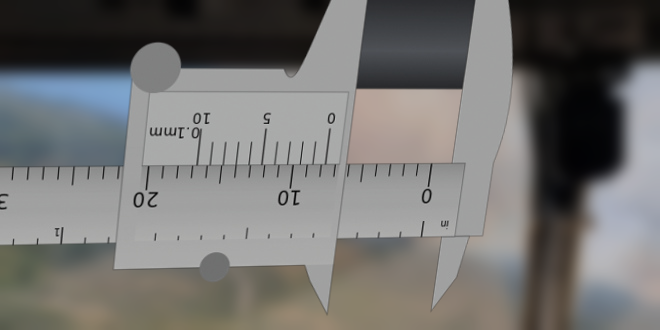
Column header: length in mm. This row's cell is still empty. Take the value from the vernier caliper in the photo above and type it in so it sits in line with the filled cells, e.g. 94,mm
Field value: 7.7,mm
